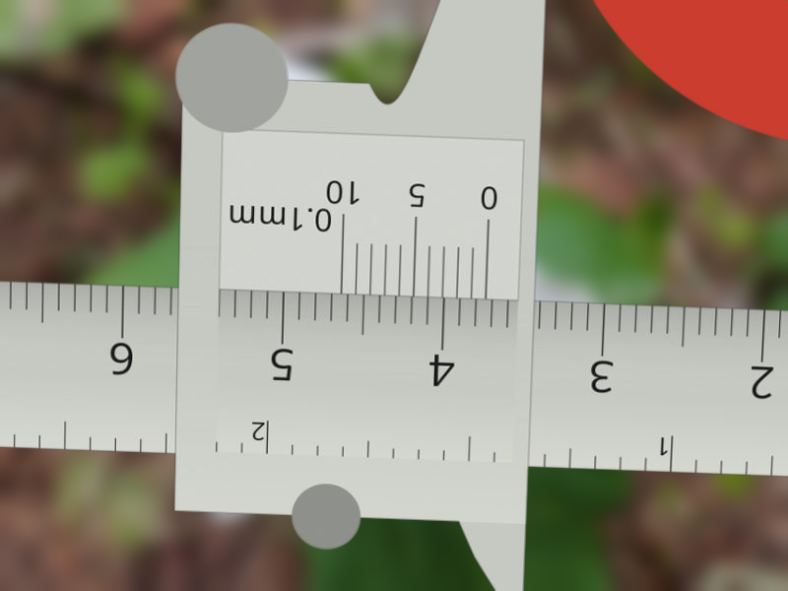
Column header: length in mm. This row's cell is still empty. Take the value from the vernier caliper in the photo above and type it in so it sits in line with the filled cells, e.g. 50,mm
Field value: 37.4,mm
